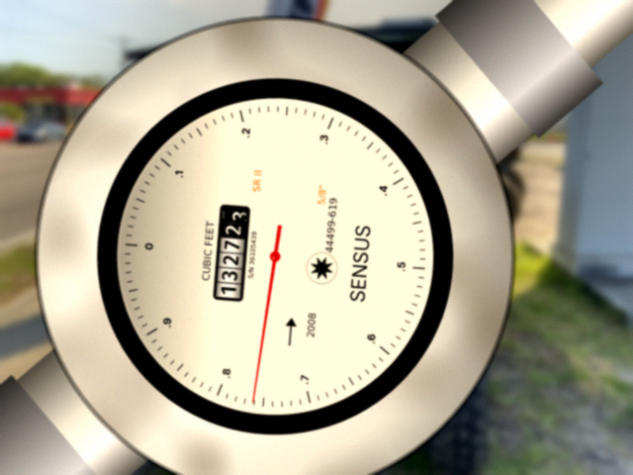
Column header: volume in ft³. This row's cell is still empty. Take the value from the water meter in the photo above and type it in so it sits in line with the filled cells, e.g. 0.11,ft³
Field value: 132722.76,ft³
